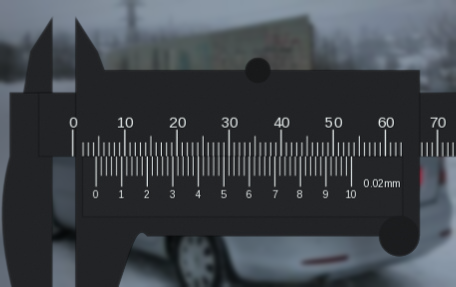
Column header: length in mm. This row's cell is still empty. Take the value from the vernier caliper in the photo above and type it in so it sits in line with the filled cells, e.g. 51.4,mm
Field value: 4.5,mm
